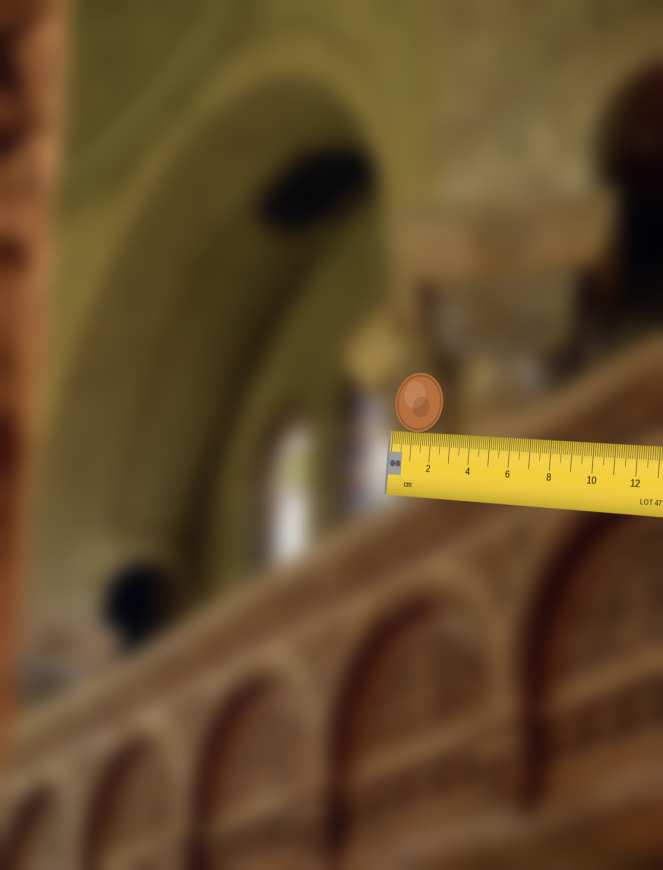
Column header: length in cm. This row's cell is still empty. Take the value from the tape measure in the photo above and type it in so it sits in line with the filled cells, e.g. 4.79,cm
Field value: 2.5,cm
